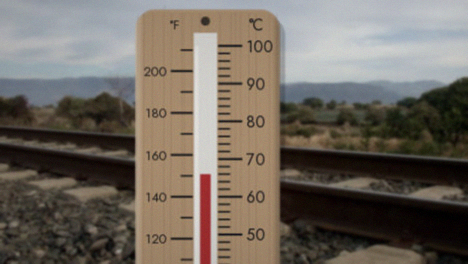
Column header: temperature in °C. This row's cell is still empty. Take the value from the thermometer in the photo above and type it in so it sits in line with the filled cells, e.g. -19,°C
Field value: 66,°C
